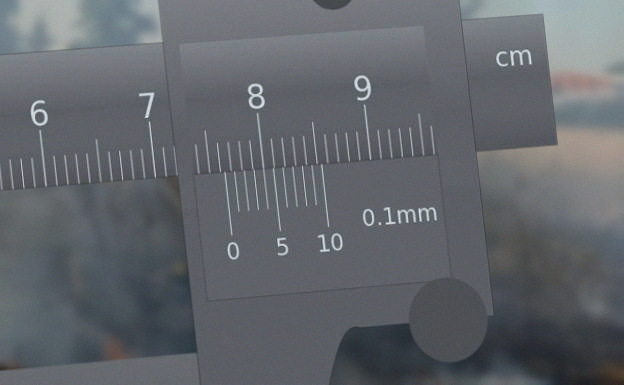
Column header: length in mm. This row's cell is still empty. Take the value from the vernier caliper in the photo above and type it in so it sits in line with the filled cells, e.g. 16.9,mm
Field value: 76.4,mm
